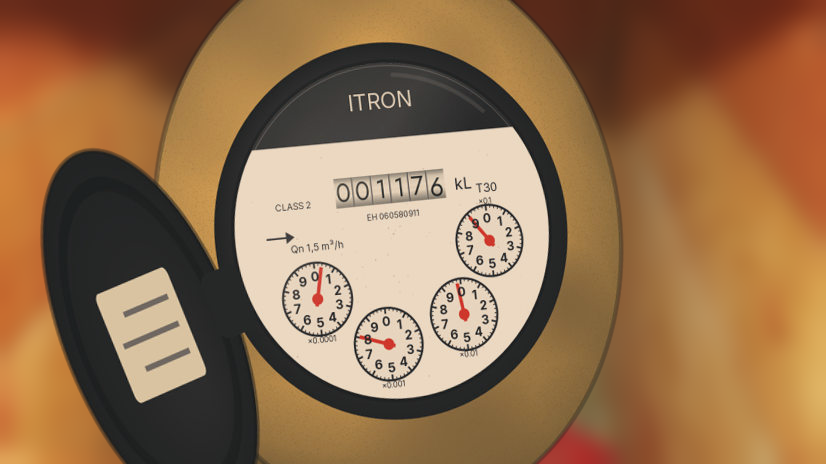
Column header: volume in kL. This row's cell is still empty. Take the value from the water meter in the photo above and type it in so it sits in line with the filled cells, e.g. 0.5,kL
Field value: 1175.8980,kL
